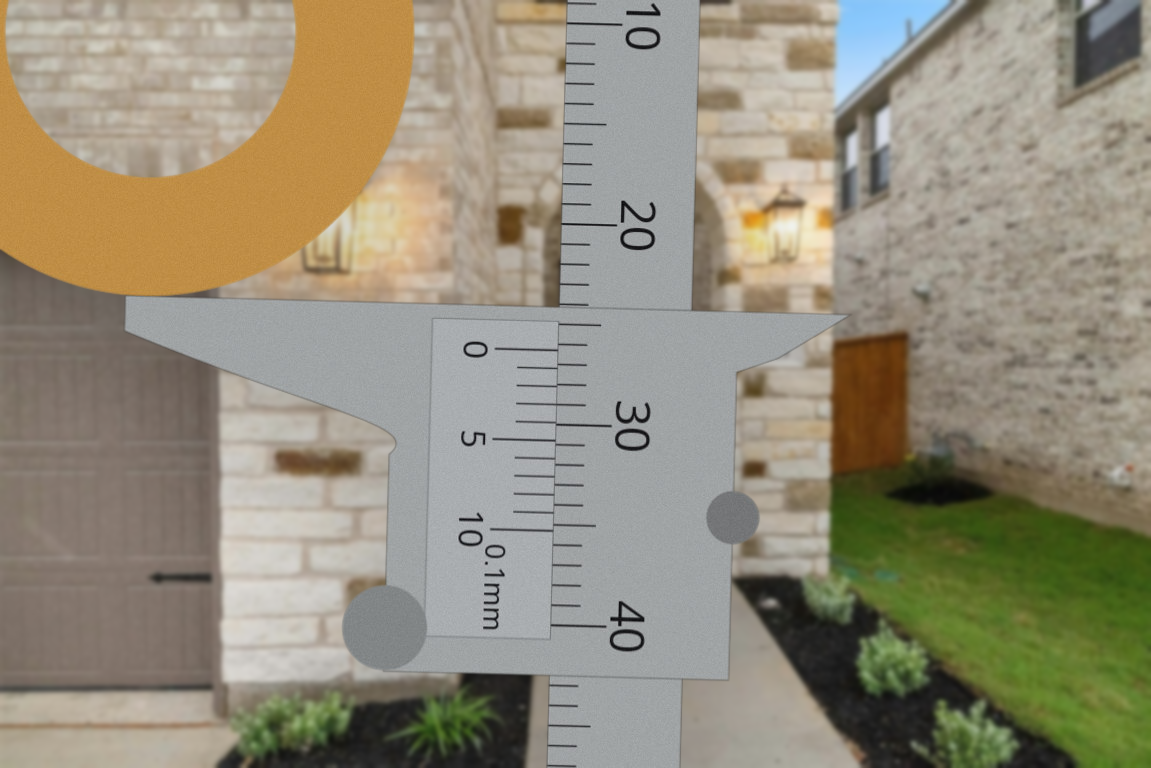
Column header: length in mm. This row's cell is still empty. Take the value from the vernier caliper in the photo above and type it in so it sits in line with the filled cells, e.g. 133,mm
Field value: 26.3,mm
